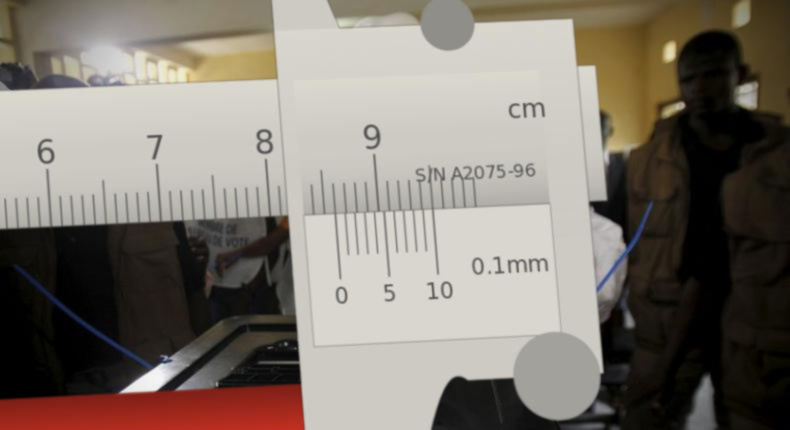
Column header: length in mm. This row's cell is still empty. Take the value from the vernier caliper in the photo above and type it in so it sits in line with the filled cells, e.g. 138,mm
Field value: 86.0,mm
